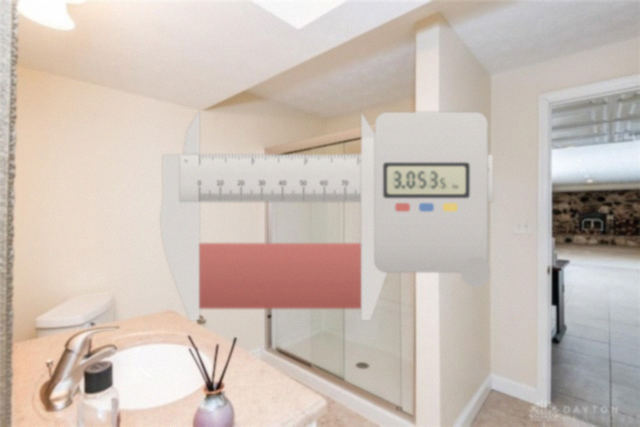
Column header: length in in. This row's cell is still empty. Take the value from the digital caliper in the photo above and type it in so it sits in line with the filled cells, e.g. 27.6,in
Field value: 3.0535,in
